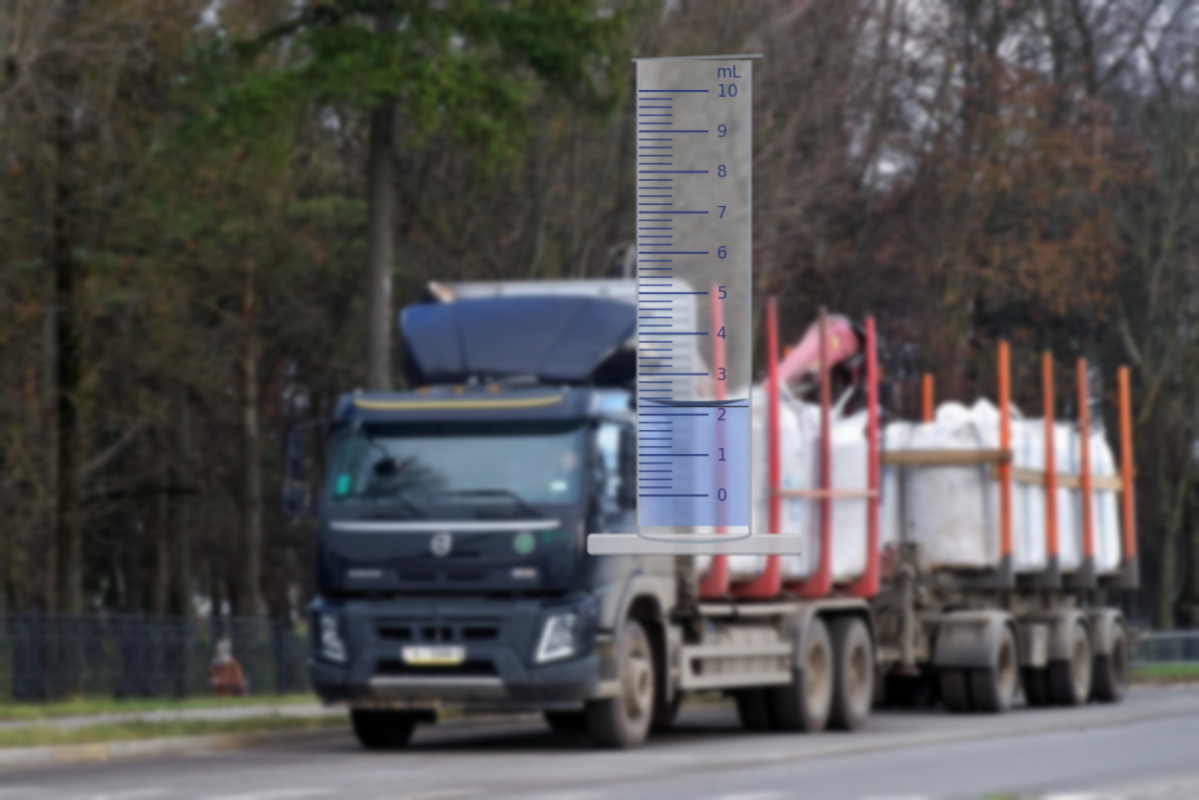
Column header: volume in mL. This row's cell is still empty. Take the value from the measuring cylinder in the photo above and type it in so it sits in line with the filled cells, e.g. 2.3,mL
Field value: 2.2,mL
